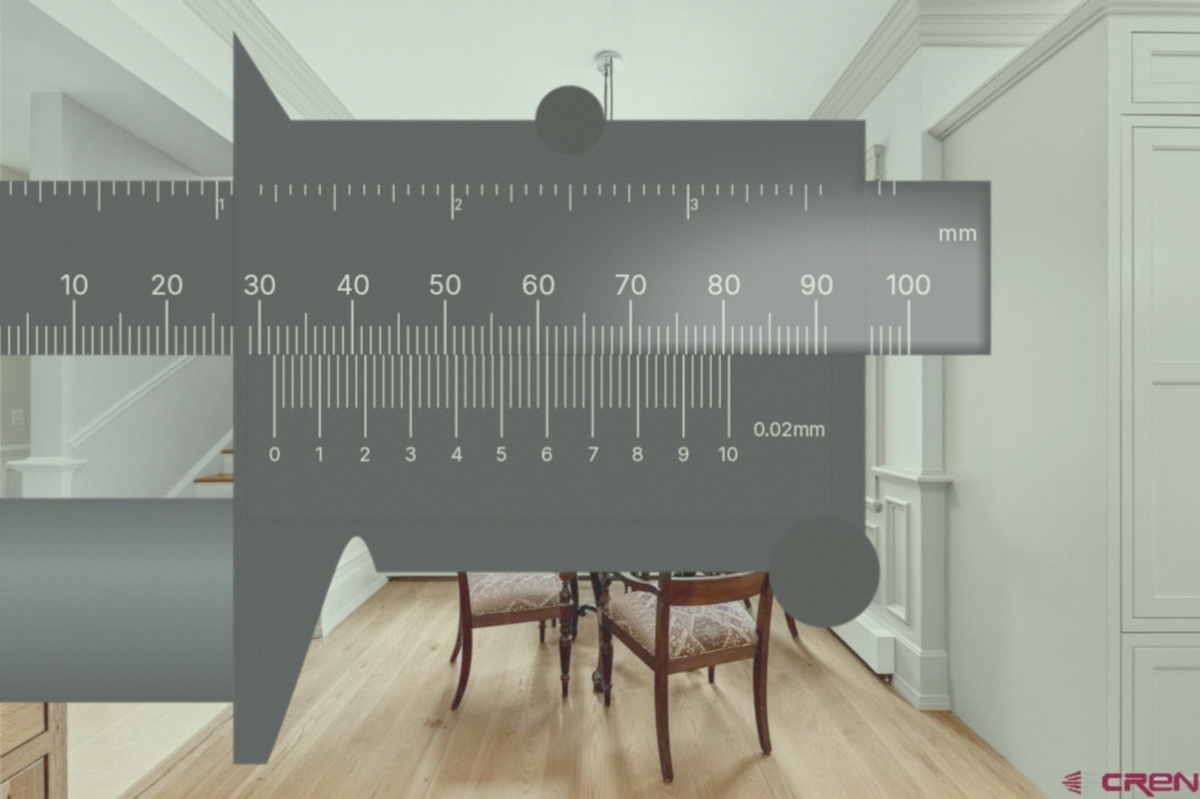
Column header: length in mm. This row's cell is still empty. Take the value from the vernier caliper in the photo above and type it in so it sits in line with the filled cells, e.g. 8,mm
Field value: 31.6,mm
